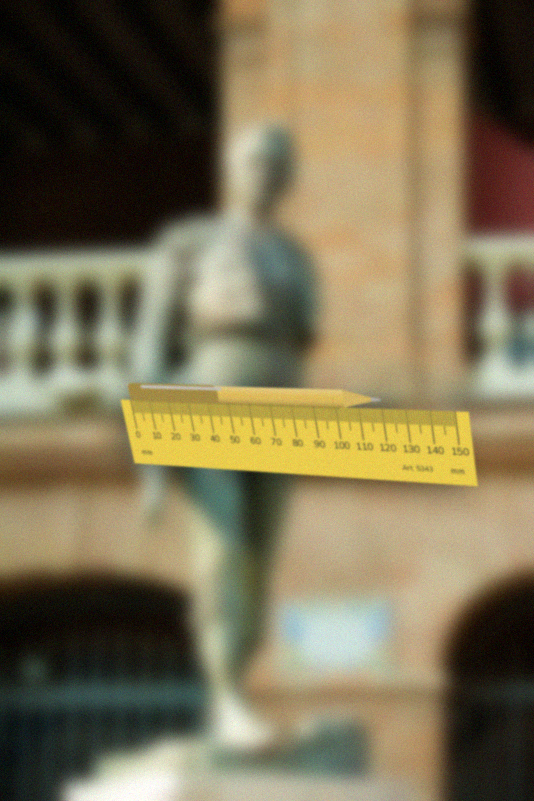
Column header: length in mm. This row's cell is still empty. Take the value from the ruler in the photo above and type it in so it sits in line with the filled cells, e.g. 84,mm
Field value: 120,mm
